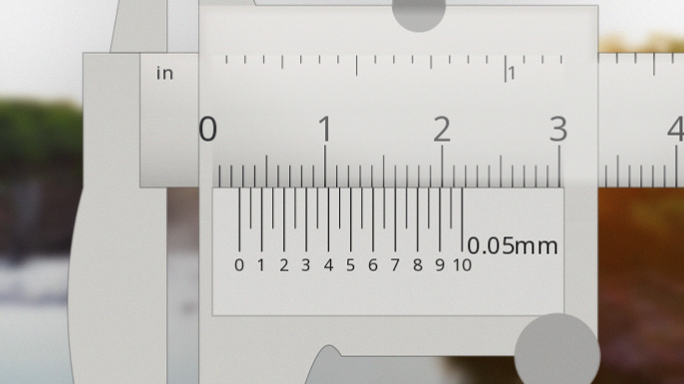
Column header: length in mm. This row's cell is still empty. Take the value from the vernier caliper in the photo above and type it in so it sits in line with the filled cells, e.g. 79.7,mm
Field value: 2.7,mm
